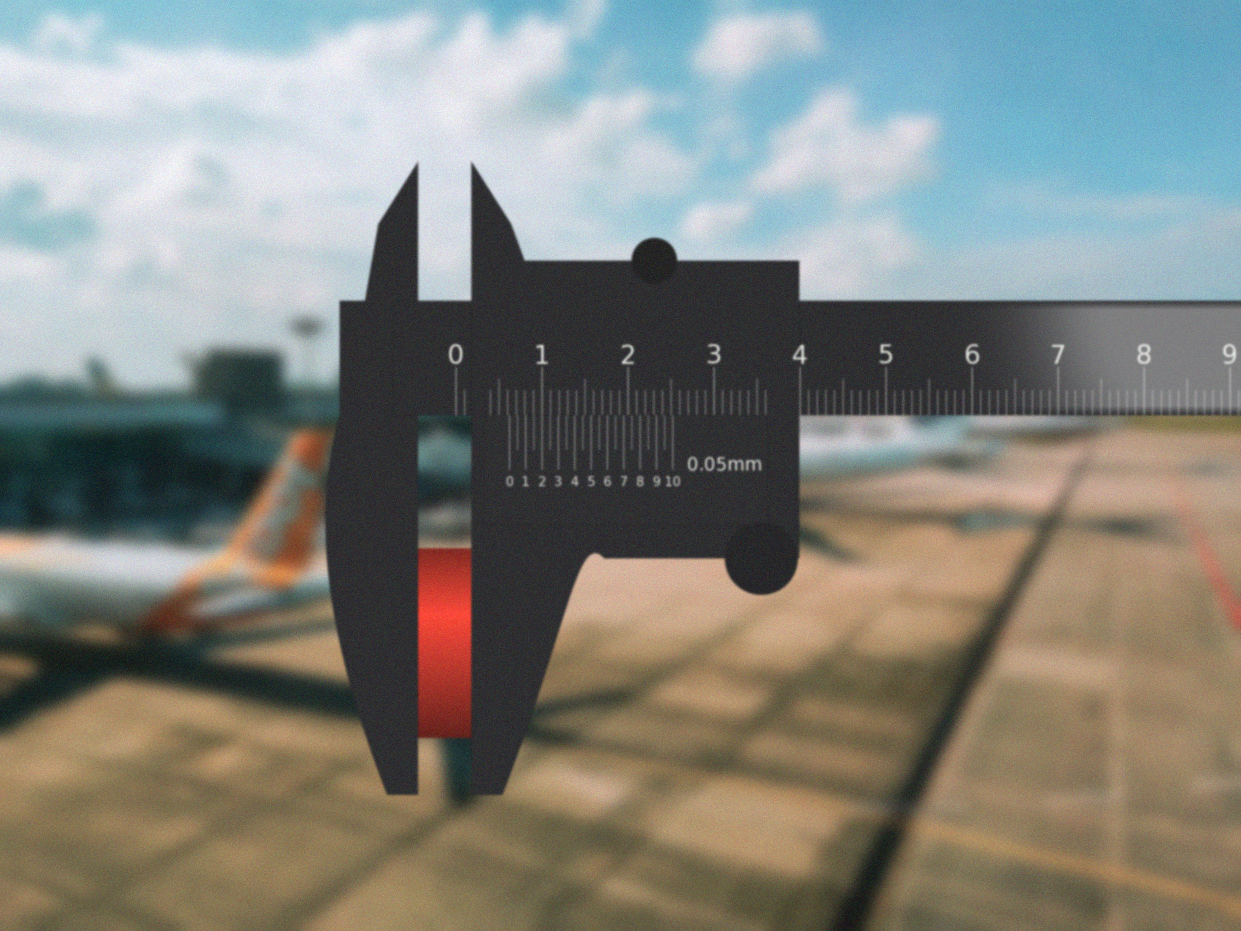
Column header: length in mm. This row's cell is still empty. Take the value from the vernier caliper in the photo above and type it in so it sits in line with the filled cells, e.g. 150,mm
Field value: 6.2,mm
